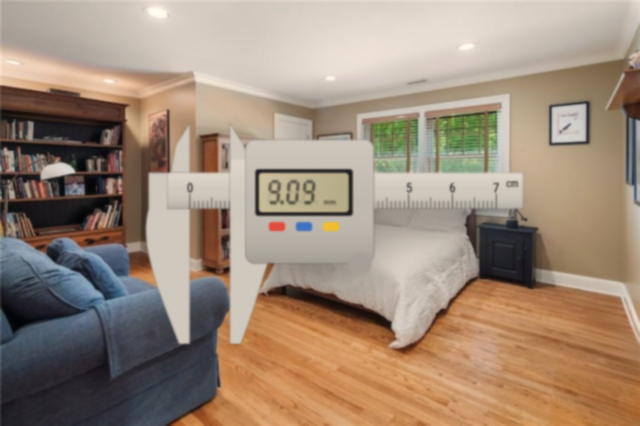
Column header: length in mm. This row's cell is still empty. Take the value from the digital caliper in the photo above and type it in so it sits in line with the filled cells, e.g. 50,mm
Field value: 9.09,mm
